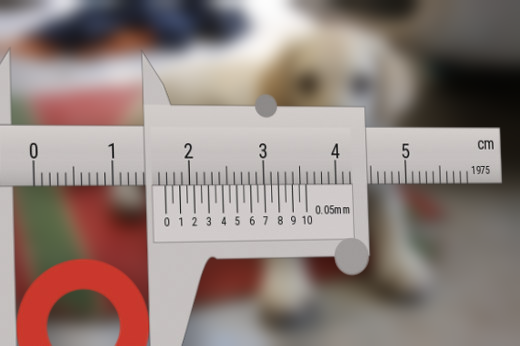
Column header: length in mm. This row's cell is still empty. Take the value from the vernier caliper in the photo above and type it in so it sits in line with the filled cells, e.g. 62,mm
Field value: 16.8,mm
